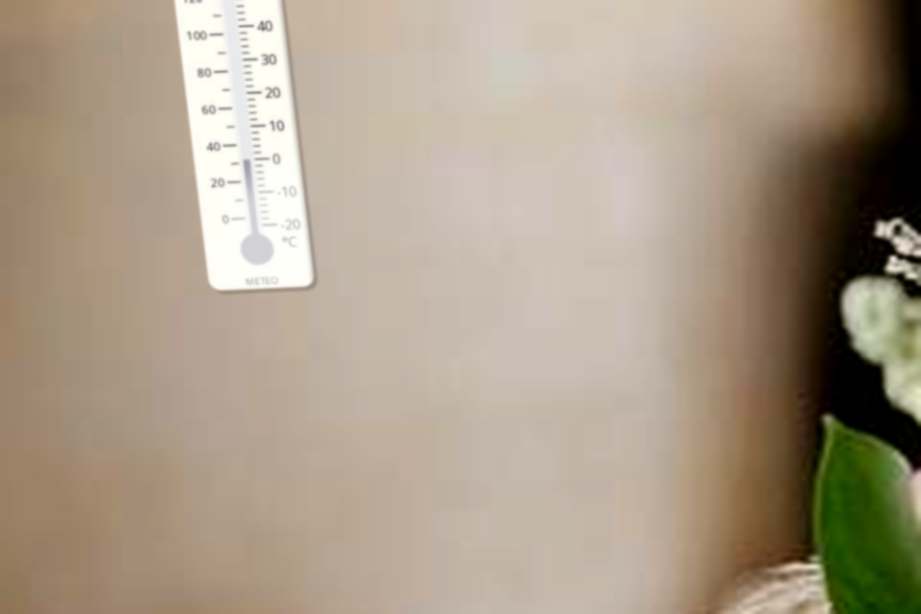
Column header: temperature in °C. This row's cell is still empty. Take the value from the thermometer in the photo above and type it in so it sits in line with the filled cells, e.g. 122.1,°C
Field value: 0,°C
